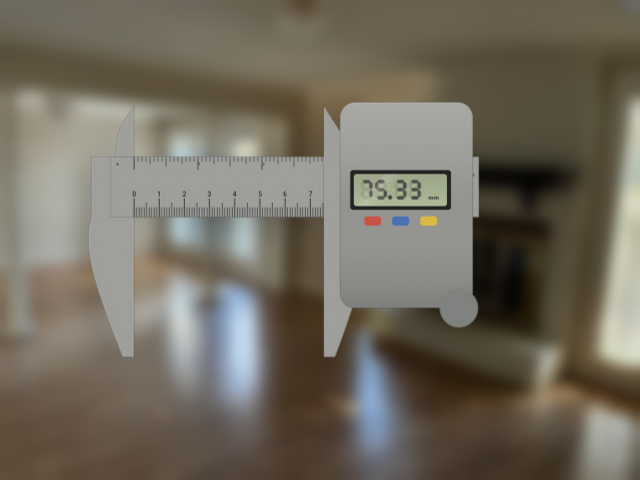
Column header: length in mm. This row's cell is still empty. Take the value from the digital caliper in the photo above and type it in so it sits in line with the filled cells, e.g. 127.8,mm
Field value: 75.33,mm
